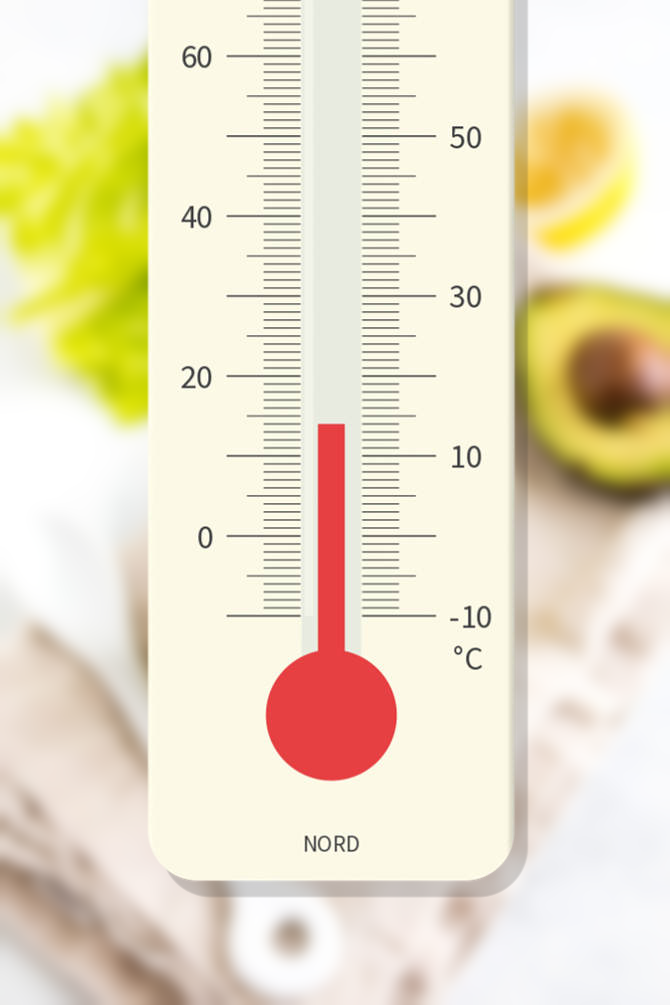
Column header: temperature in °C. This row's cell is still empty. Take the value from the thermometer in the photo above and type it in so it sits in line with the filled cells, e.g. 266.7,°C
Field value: 14,°C
